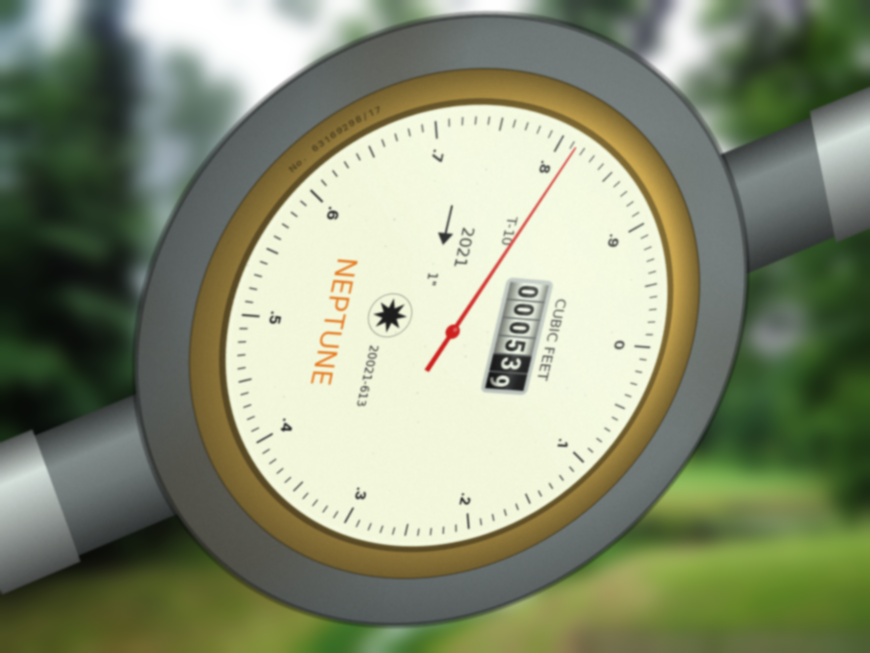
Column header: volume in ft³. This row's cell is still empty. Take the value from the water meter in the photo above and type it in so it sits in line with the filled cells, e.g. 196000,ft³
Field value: 538.81,ft³
